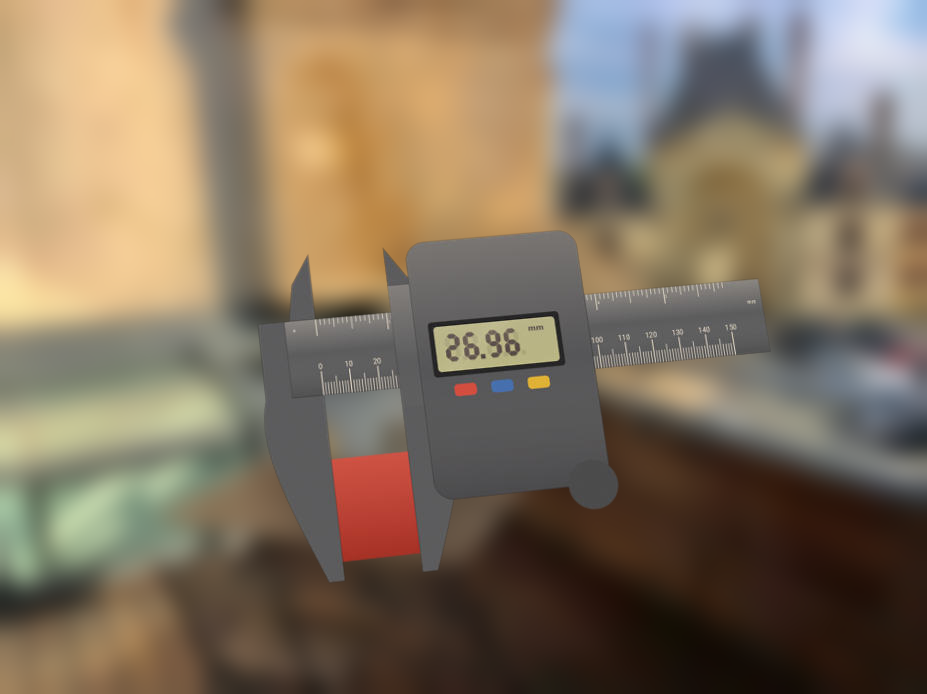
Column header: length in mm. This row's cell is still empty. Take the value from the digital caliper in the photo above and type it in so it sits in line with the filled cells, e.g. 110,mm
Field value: 26.96,mm
